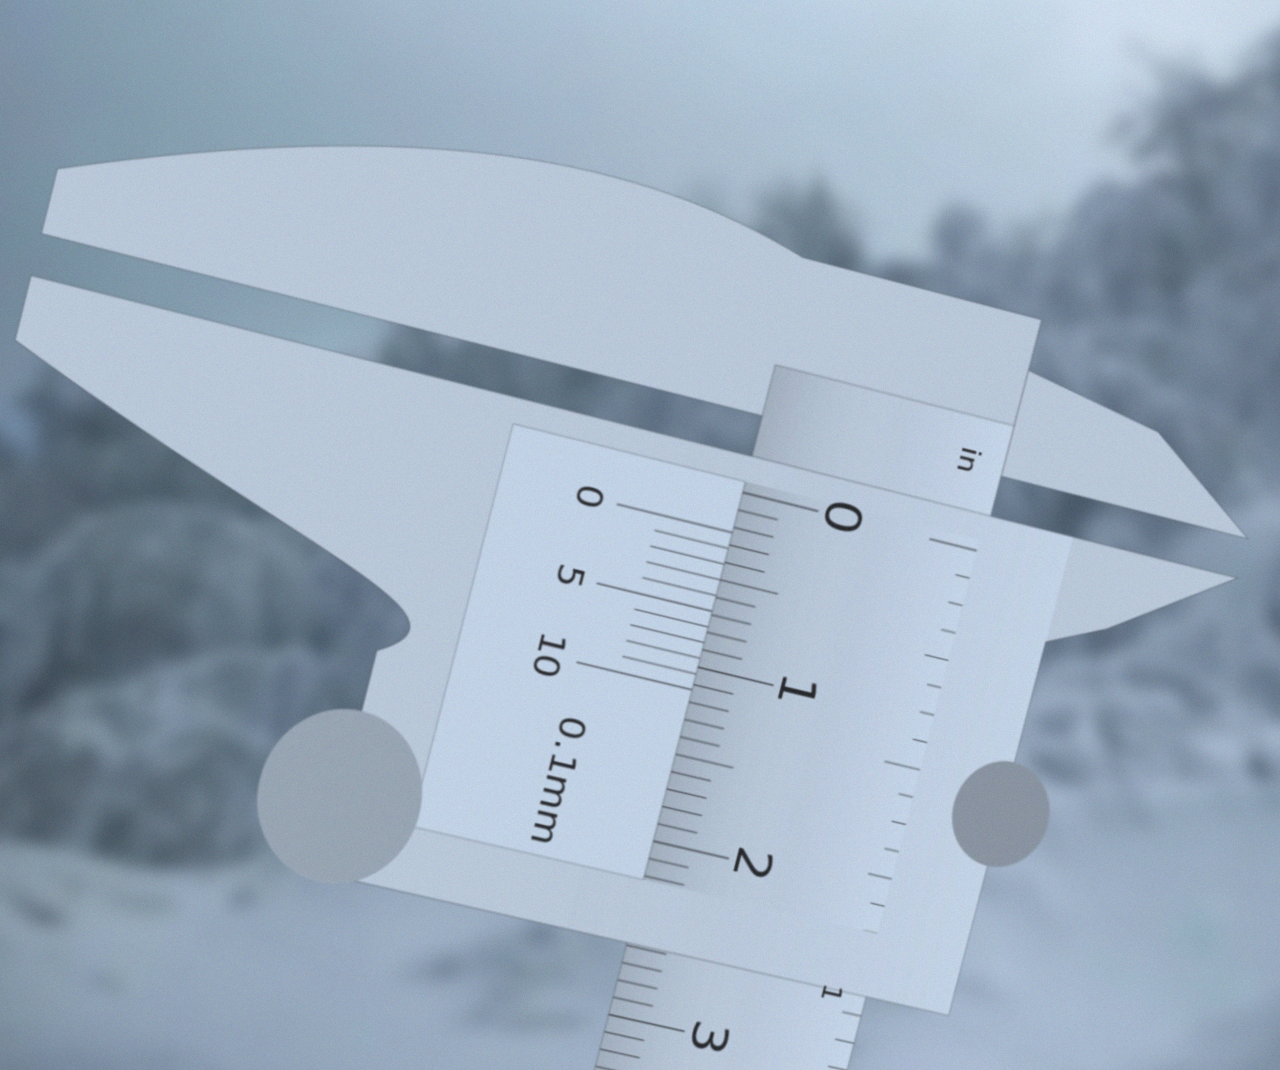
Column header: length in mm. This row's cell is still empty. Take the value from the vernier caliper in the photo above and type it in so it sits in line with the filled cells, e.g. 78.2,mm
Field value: 2.3,mm
